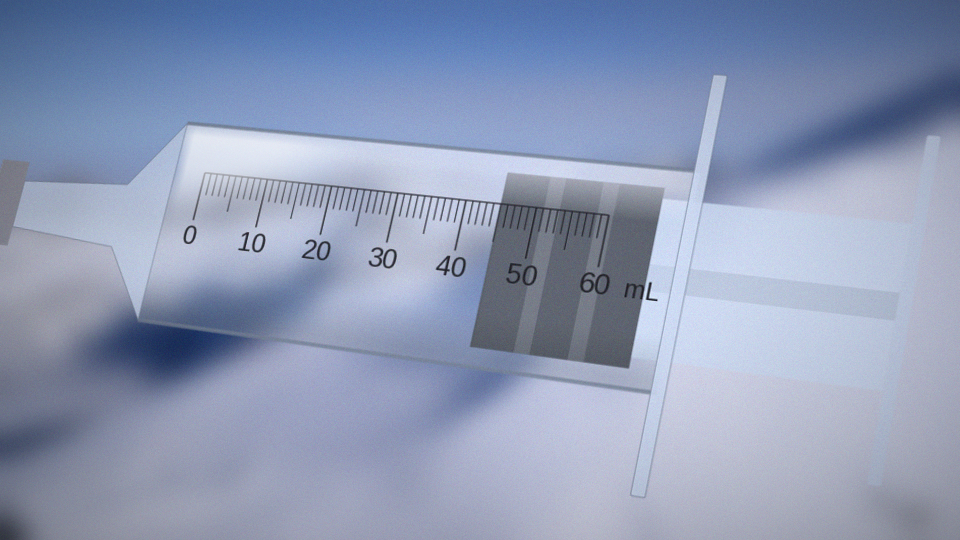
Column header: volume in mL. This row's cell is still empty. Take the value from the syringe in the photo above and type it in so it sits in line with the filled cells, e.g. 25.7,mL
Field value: 45,mL
